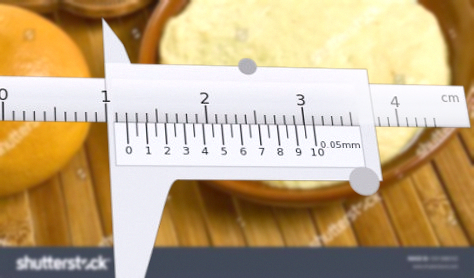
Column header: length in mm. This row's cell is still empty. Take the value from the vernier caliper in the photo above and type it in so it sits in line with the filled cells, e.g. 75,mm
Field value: 12.0,mm
